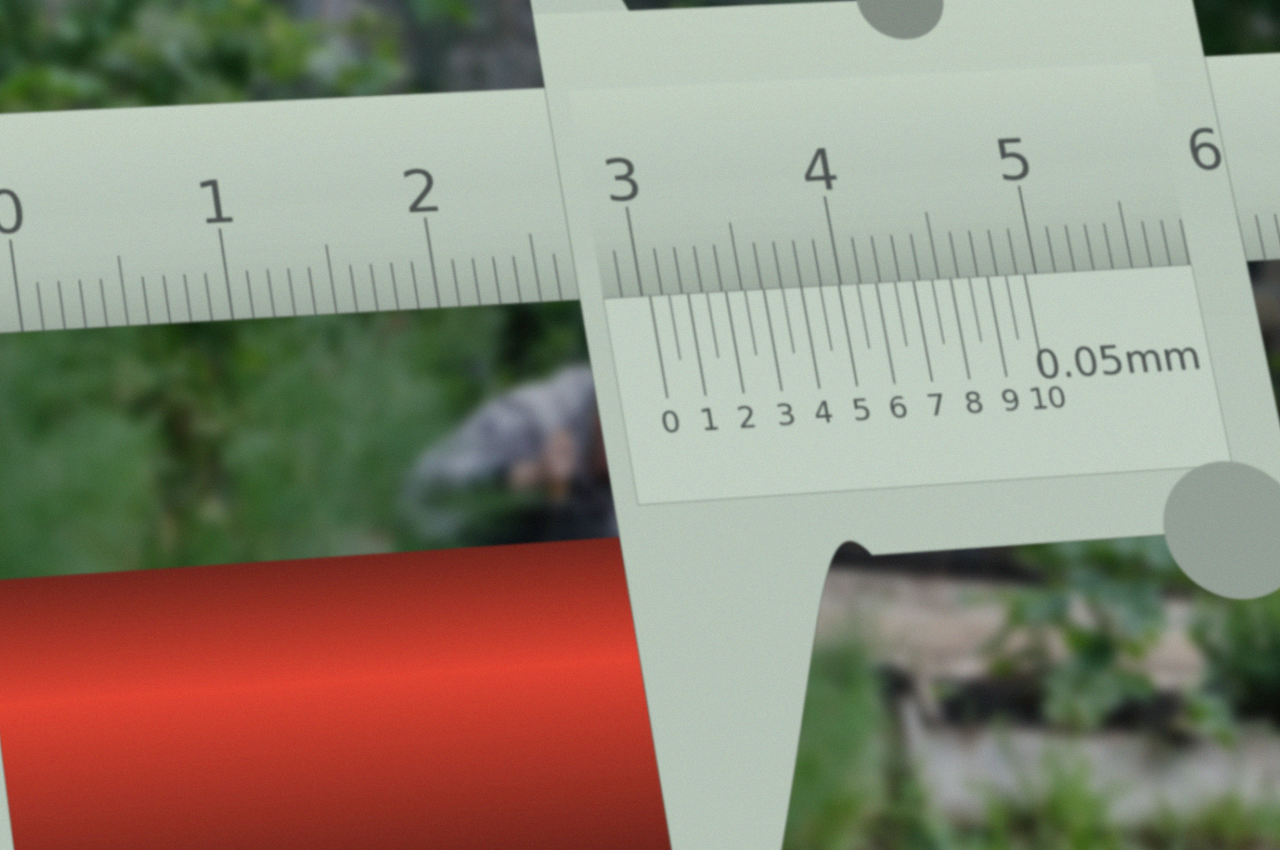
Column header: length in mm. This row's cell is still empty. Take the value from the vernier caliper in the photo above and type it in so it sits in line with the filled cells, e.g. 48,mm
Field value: 30.4,mm
